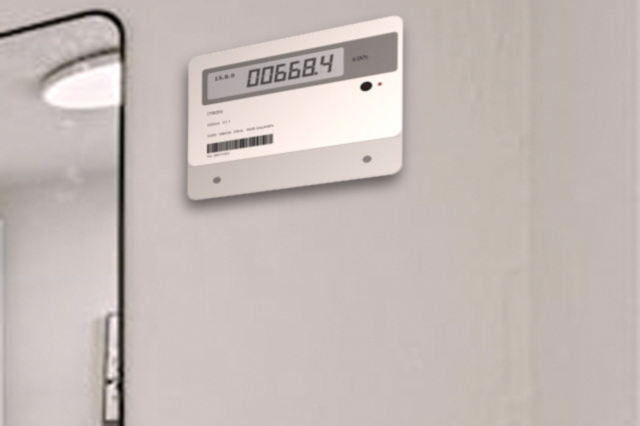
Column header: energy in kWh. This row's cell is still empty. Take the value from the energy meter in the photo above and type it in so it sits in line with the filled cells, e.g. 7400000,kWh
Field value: 668.4,kWh
